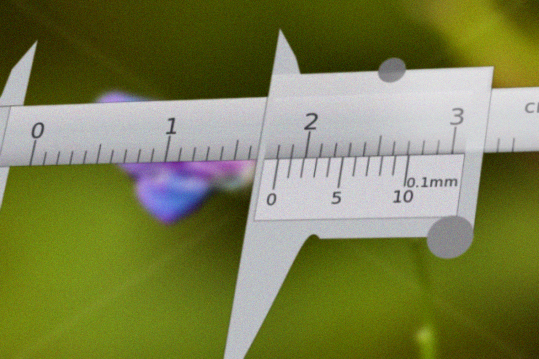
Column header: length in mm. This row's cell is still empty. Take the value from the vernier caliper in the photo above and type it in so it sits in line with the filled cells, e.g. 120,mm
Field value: 18.1,mm
